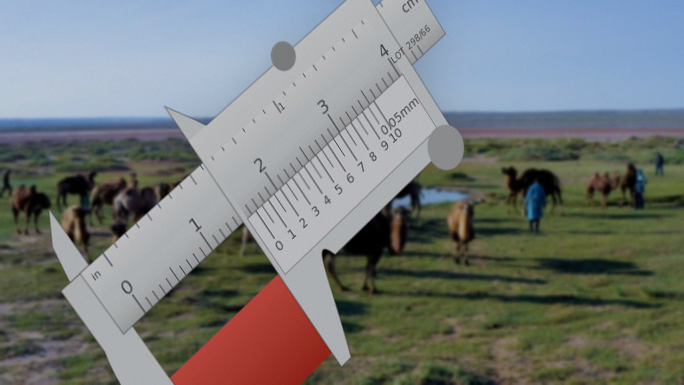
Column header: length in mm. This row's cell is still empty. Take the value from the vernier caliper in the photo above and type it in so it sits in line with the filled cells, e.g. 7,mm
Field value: 16.6,mm
